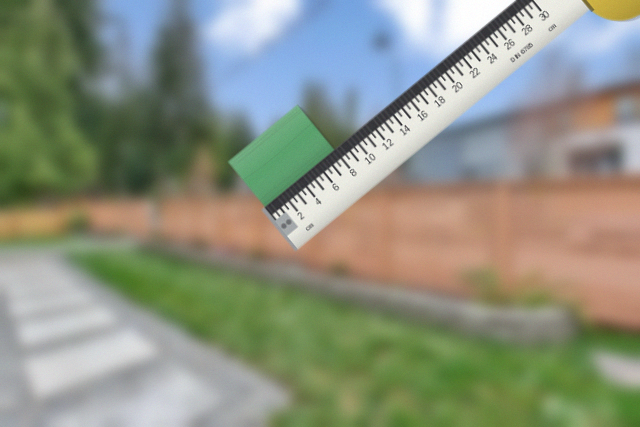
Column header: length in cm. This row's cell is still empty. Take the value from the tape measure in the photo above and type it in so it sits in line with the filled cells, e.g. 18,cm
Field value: 8,cm
